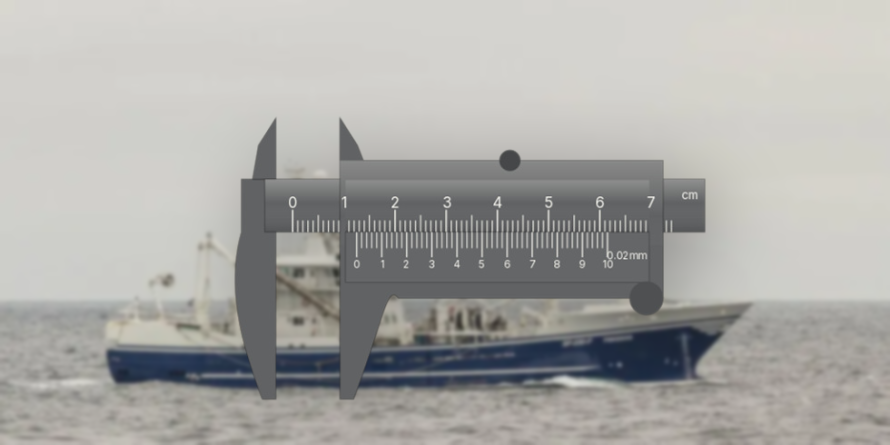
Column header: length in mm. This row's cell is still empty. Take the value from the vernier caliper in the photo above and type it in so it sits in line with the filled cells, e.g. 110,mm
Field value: 12.5,mm
